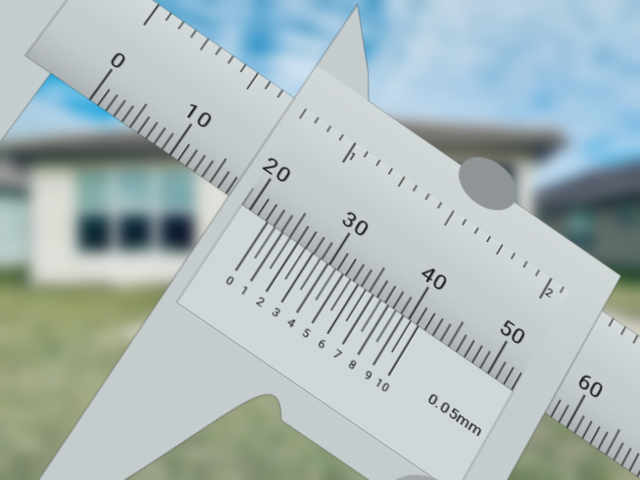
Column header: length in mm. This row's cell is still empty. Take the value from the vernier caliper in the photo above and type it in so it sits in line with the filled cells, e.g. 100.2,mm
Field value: 22.2,mm
